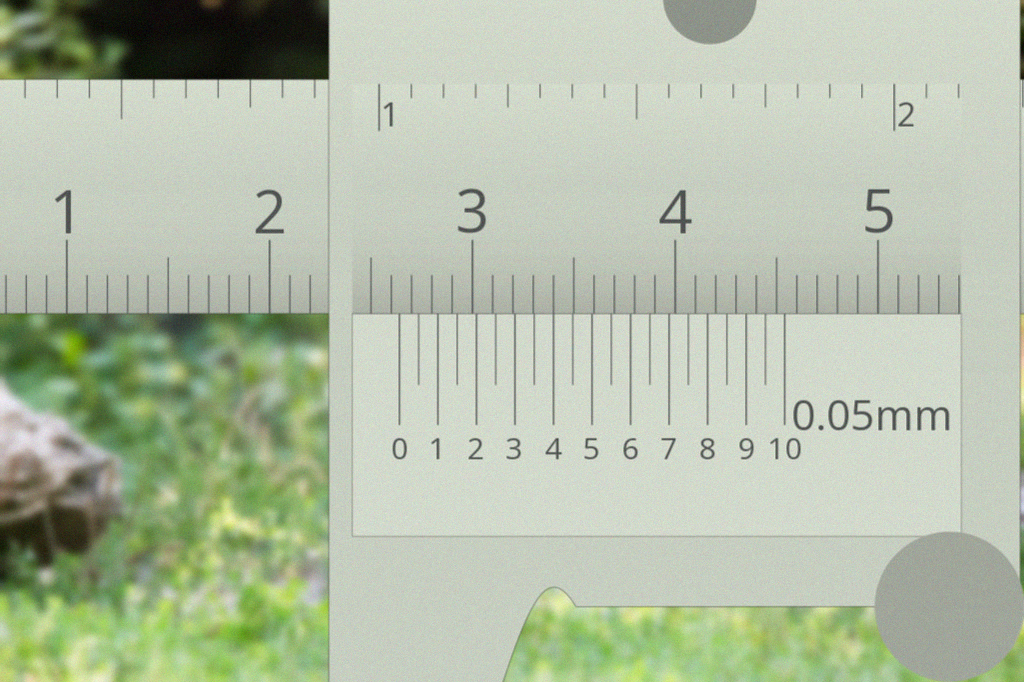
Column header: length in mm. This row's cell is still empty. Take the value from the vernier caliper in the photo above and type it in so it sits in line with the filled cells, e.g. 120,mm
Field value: 26.4,mm
